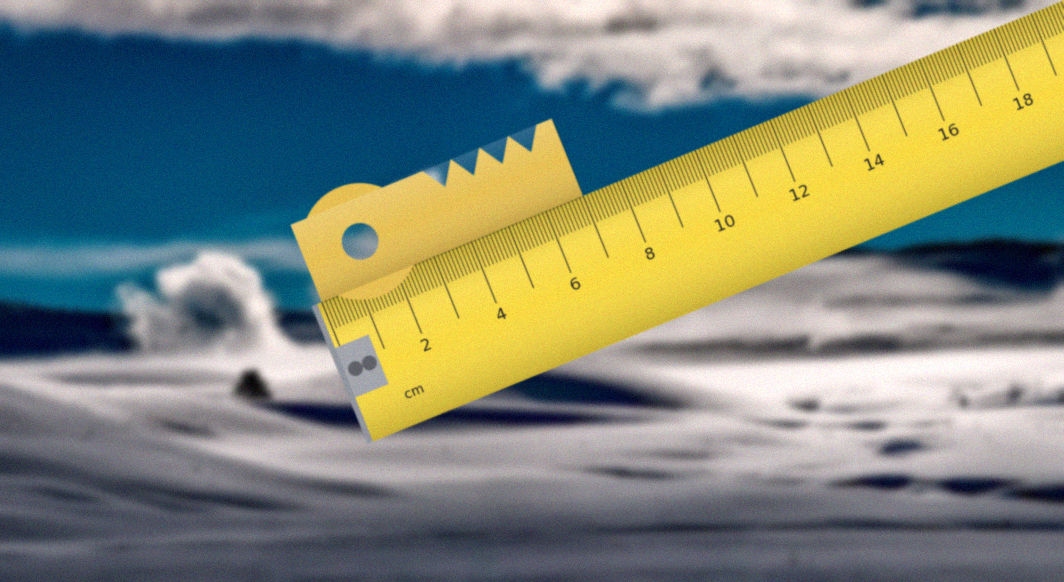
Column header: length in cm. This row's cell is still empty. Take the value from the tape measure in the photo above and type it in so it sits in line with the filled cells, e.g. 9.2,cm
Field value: 7,cm
